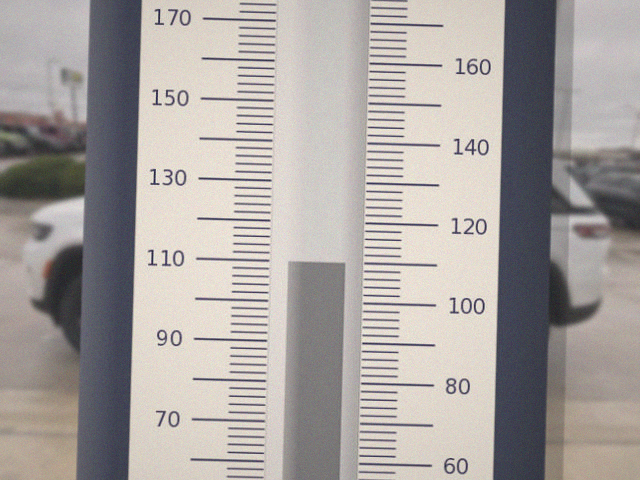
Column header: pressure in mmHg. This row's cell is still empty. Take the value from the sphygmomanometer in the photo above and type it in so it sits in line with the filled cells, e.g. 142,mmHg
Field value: 110,mmHg
